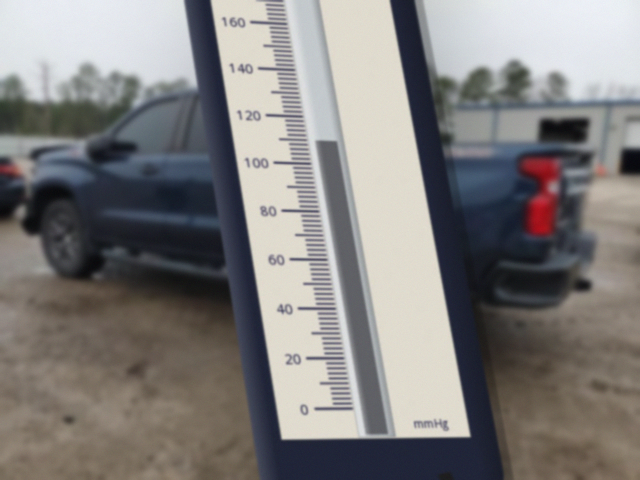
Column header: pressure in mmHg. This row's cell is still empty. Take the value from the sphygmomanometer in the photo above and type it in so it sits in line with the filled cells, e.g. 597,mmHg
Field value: 110,mmHg
